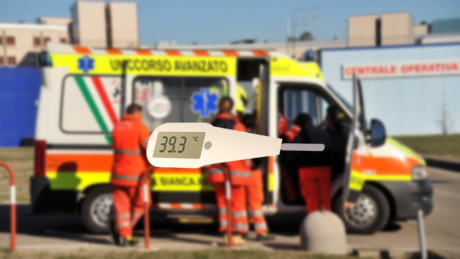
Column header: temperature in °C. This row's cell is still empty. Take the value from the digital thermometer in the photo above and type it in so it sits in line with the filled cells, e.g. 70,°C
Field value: 39.3,°C
